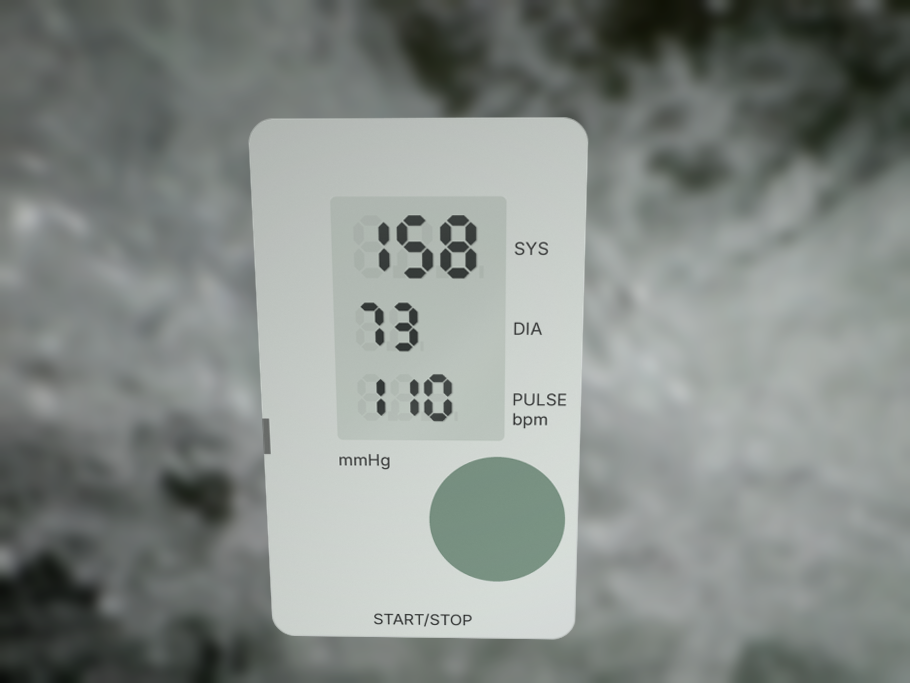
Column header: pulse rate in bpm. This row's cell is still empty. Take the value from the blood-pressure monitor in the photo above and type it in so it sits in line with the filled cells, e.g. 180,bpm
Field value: 110,bpm
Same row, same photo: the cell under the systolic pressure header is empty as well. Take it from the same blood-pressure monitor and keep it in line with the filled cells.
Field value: 158,mmHg
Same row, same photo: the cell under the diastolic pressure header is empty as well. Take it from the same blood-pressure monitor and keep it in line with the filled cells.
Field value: 73,mmHg
